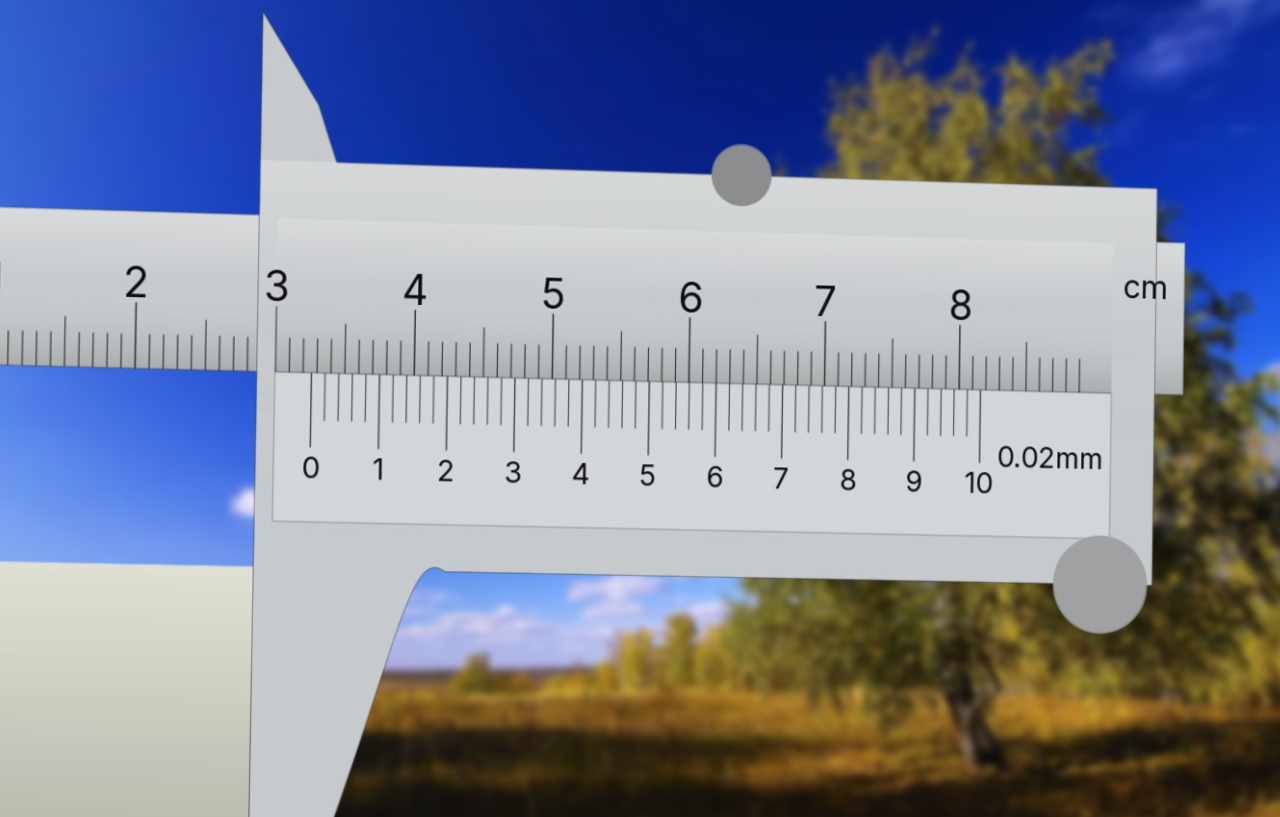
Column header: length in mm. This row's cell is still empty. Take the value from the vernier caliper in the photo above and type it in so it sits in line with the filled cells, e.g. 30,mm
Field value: 32.6,mm
